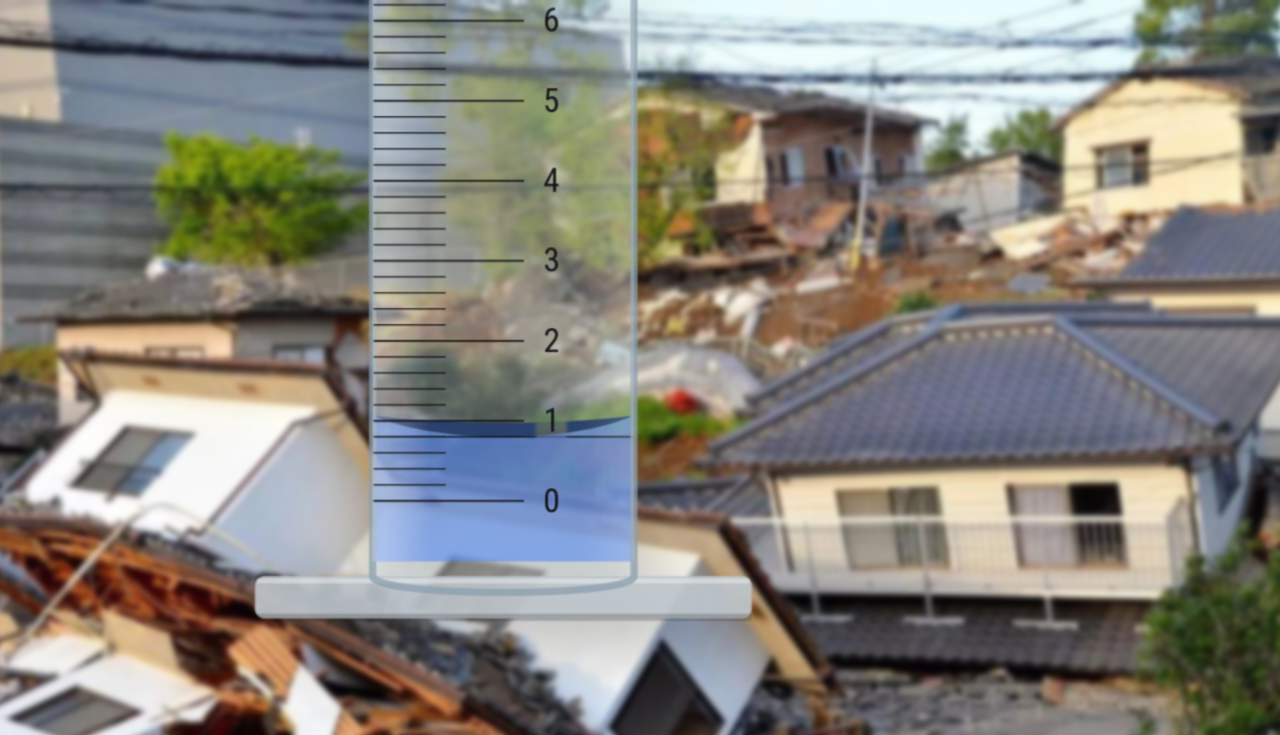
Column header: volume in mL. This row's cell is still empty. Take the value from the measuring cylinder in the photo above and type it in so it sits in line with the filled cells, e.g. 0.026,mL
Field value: 0.8,mL
